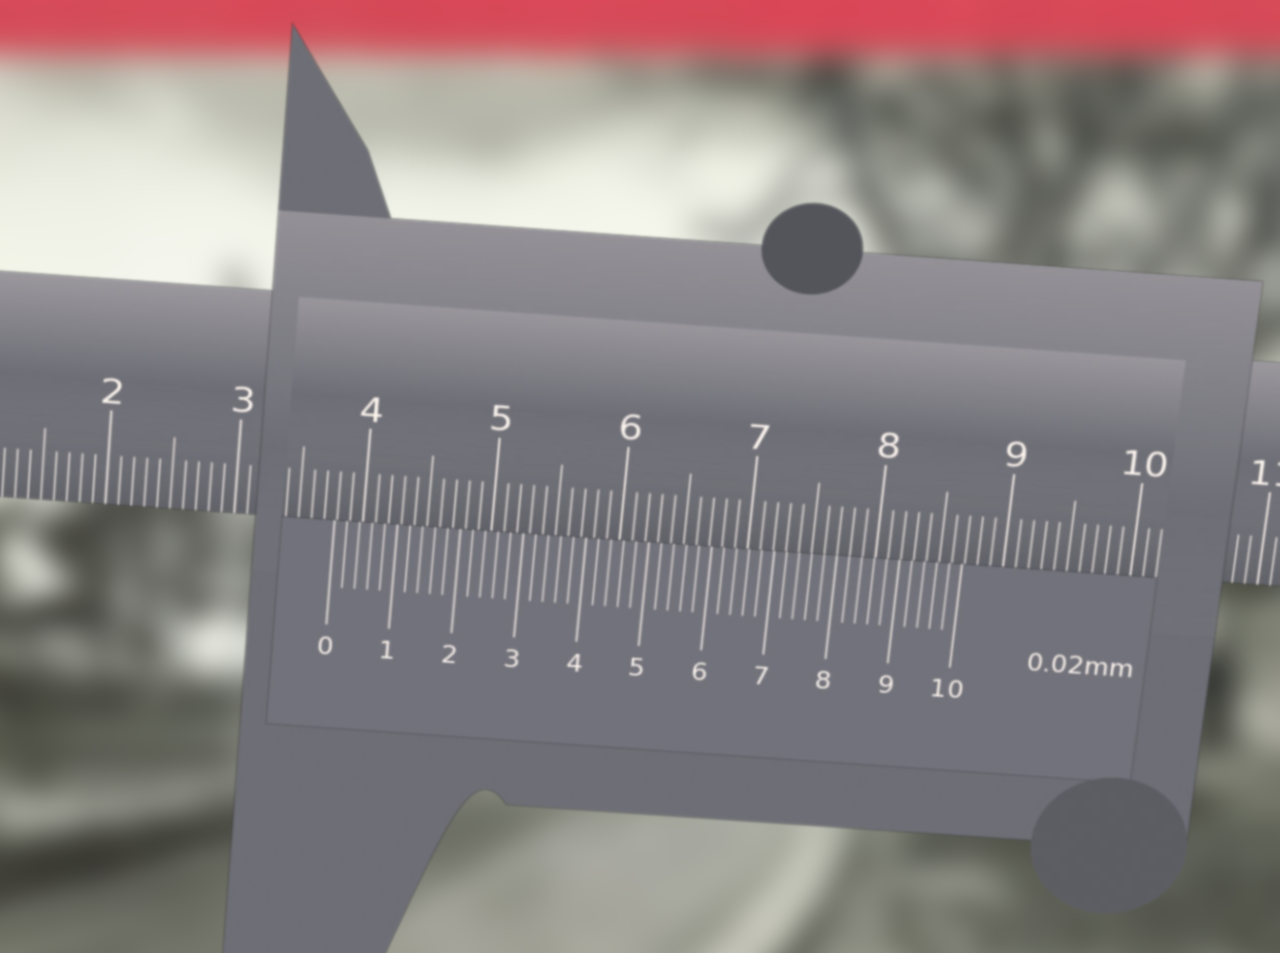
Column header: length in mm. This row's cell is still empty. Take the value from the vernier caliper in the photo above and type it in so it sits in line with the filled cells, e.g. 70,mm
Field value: 37.8,mm
